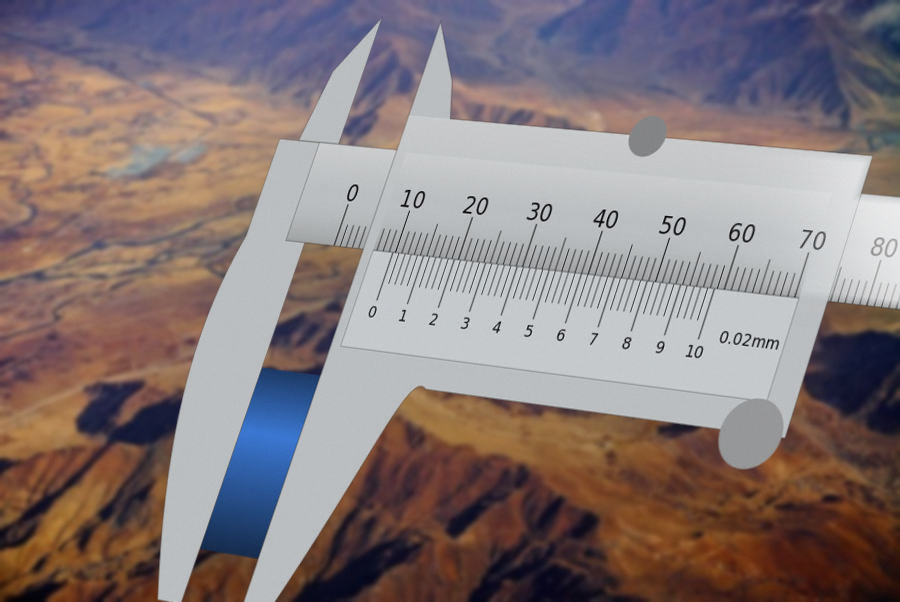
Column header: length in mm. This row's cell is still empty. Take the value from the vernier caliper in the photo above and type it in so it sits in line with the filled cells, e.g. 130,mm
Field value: 9.6,mm
